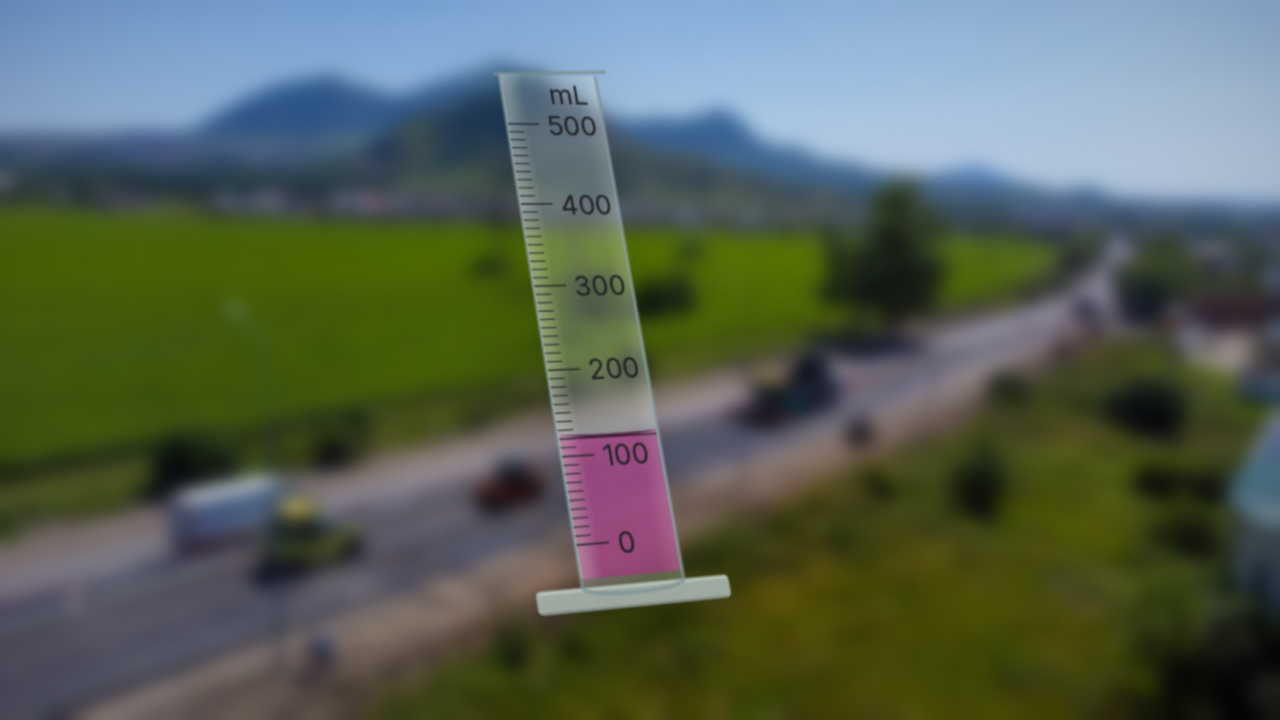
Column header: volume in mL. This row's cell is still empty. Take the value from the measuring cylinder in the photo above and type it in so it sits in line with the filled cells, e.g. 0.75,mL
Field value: 120,mL
